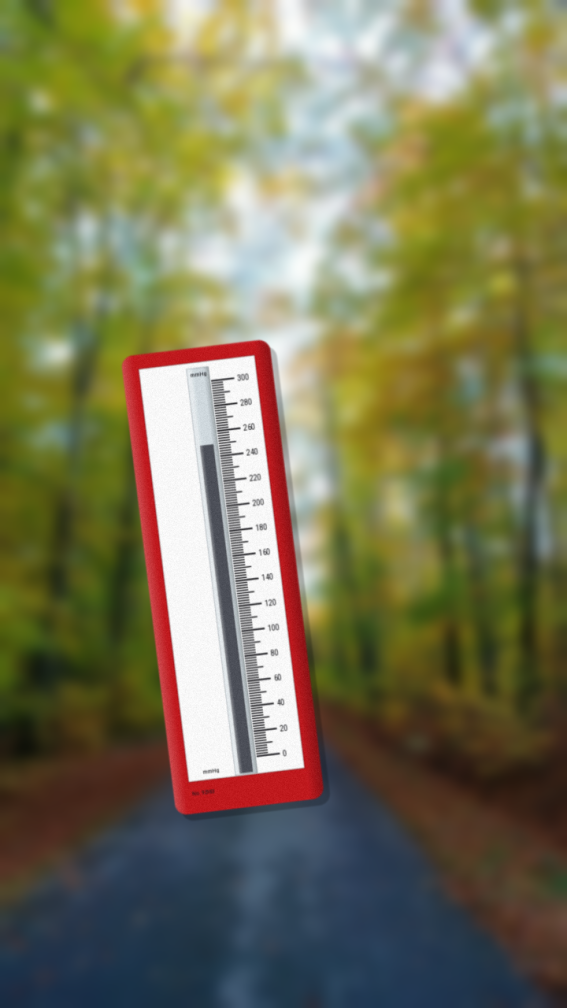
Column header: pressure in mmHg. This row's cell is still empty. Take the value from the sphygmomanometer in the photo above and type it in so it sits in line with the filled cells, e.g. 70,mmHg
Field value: 250,mmHg
